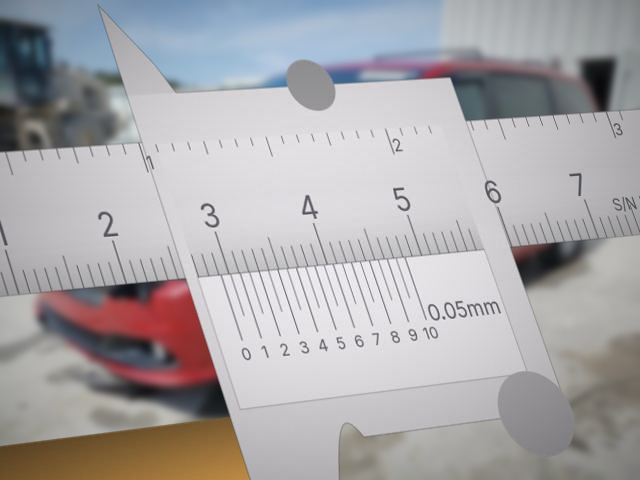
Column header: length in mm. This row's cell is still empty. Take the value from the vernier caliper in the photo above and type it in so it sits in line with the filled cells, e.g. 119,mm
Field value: 29.2,mm
